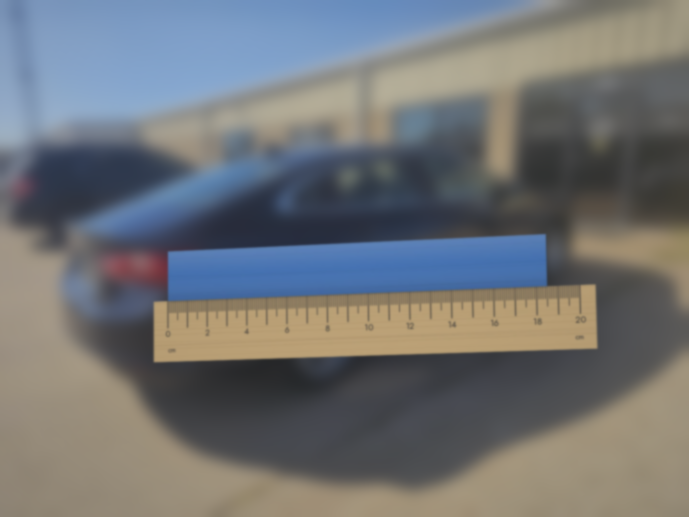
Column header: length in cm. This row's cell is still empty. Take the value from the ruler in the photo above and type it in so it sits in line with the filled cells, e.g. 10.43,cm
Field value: 18.5,cm
